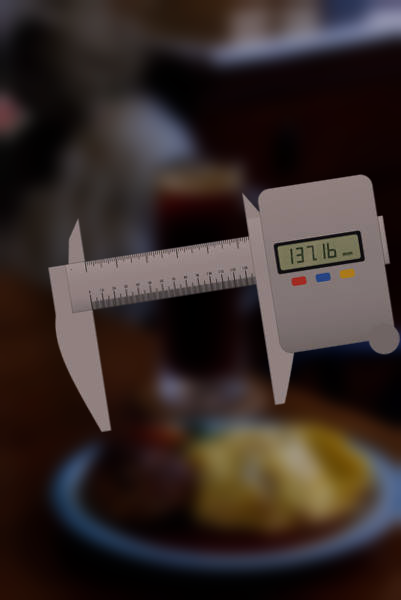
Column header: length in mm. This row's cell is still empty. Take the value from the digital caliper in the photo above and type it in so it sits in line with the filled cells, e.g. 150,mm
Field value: 137.16,mm
